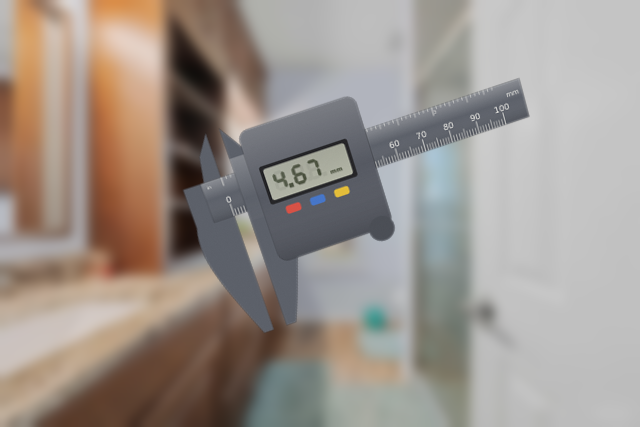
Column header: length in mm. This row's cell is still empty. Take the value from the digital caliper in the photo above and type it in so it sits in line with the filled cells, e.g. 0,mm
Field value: 4.67,mm
